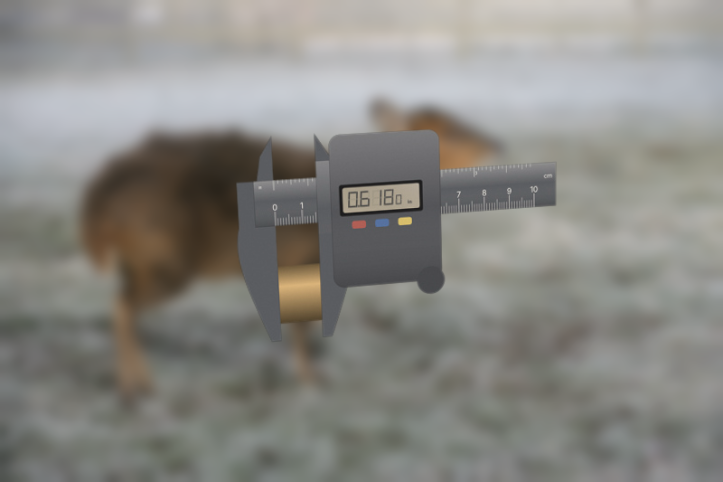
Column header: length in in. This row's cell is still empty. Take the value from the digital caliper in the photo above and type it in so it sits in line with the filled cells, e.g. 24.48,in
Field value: 0.6180,in
